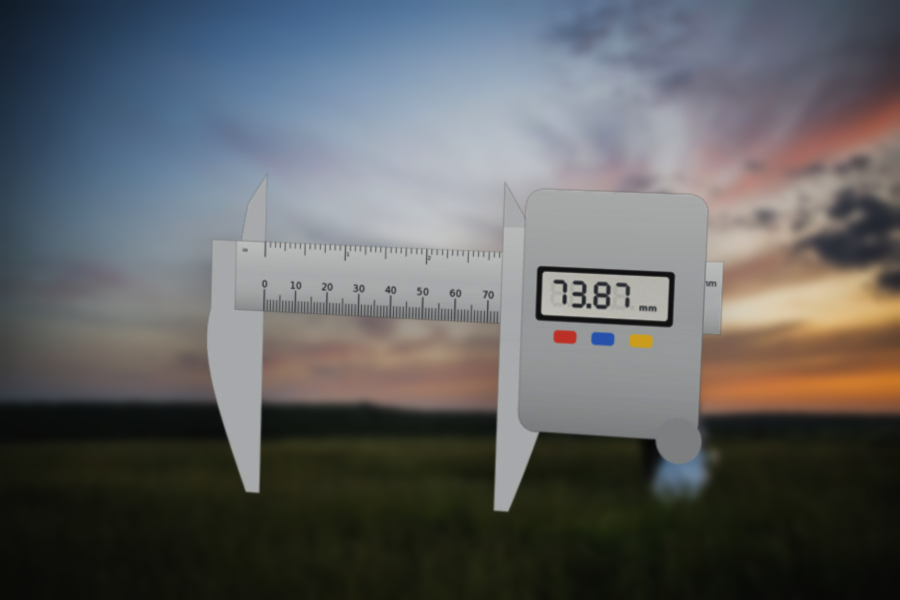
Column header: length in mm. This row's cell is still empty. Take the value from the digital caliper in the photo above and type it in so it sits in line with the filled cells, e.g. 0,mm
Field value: 73.87,mm
